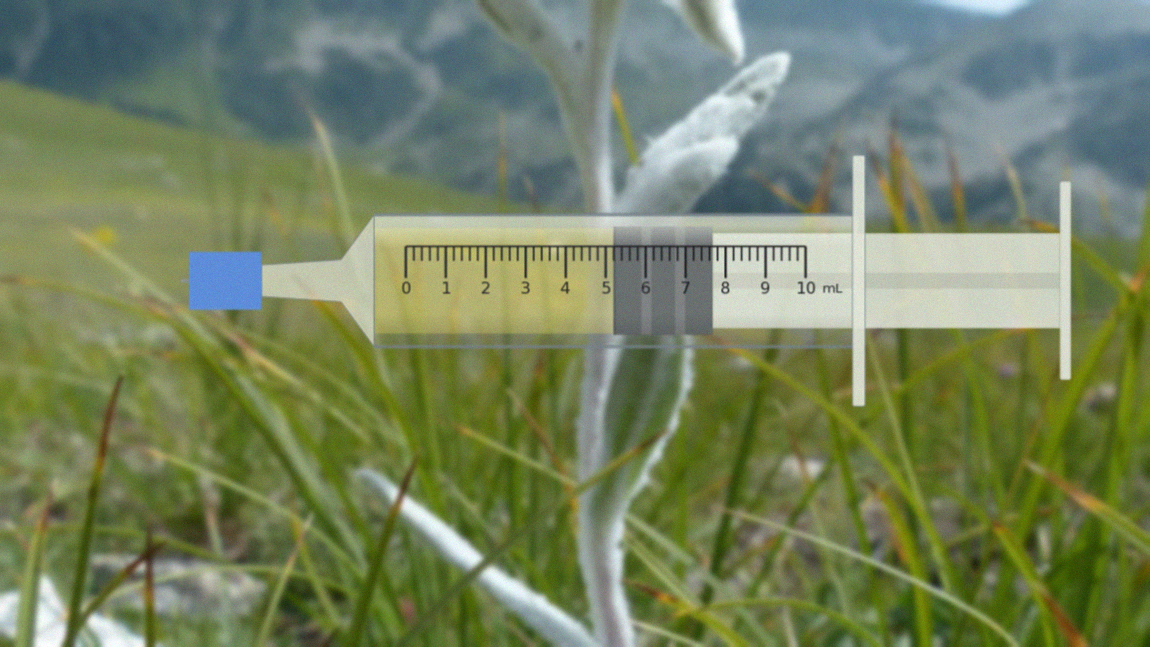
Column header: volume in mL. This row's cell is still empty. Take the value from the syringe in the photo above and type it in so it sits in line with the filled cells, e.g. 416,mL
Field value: 5.2,mL
